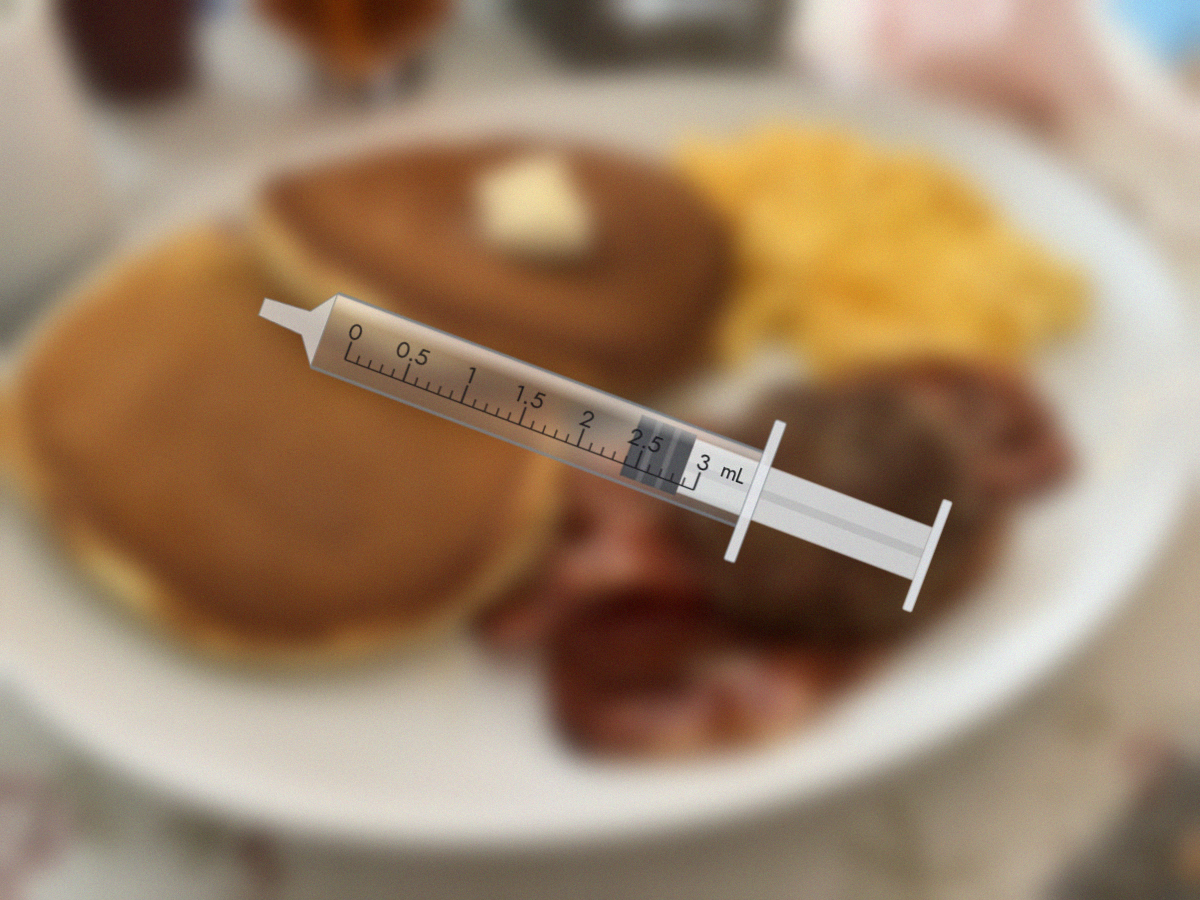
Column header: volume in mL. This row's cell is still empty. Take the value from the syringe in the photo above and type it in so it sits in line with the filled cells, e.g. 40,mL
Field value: 2.4,mL
